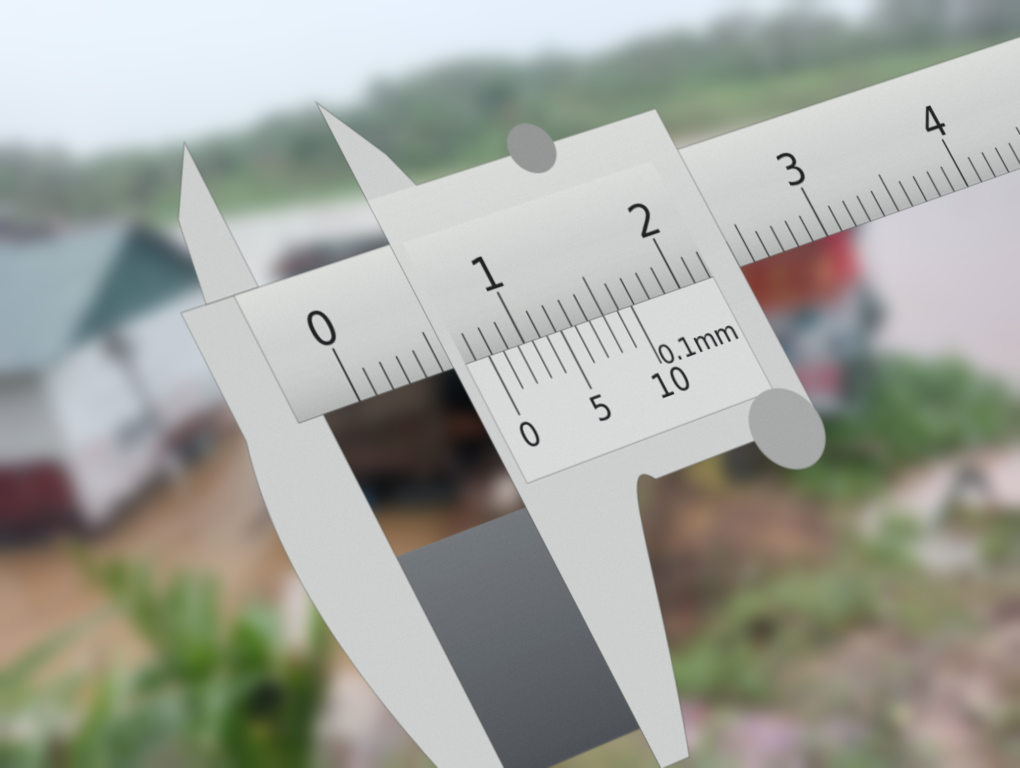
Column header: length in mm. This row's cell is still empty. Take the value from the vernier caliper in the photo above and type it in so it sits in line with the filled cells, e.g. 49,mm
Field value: 7.8,mm
